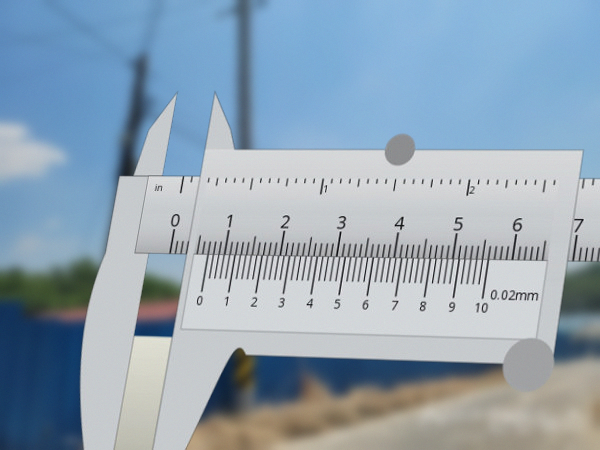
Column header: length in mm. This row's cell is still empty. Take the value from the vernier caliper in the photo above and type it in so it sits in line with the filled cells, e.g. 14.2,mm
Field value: 7.0,mm
